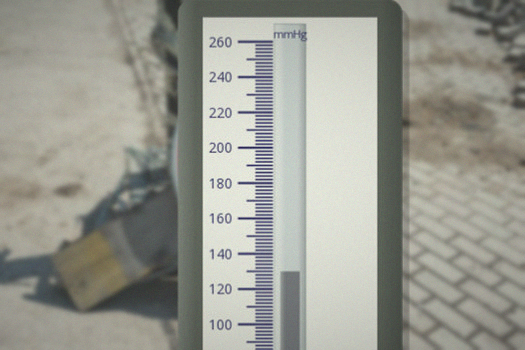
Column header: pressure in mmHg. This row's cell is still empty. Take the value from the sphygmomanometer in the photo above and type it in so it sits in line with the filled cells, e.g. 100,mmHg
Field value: 130,mmHg
